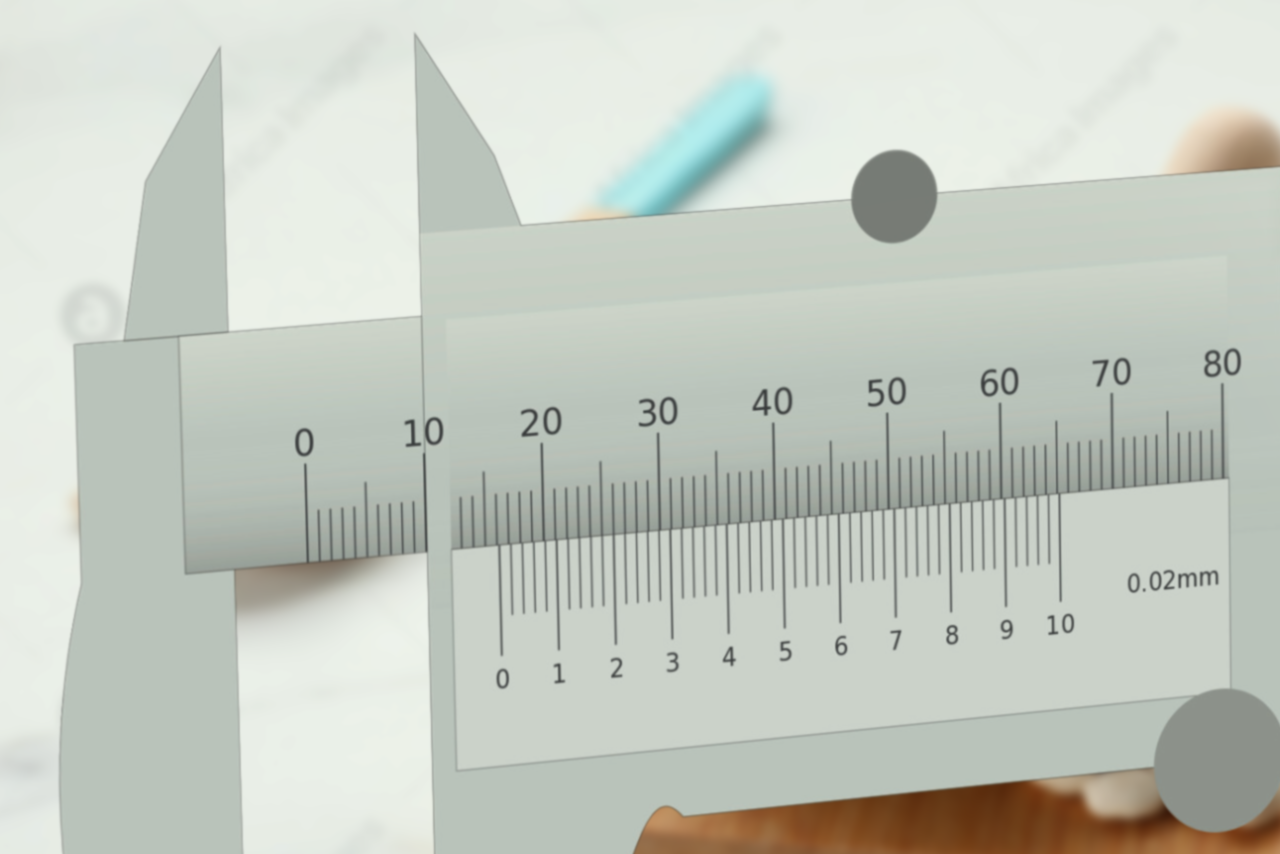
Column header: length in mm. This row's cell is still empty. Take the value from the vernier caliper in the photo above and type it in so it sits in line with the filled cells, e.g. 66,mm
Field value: 16.2,mm
